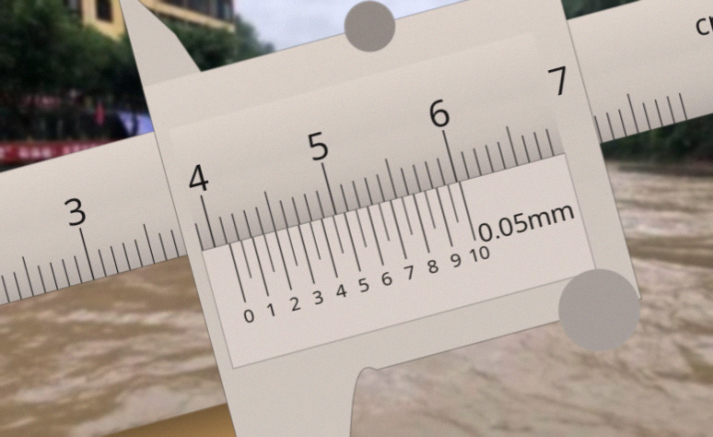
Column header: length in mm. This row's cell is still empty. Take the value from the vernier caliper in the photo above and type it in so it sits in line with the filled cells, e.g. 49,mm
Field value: 41.2,mm
